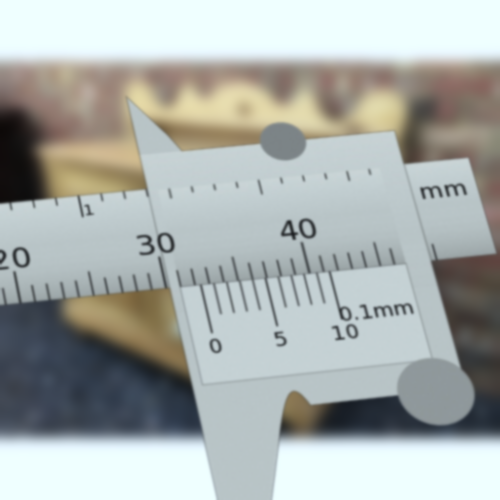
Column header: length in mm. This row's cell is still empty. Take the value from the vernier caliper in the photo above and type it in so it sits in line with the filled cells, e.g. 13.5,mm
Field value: 32.4,mm
